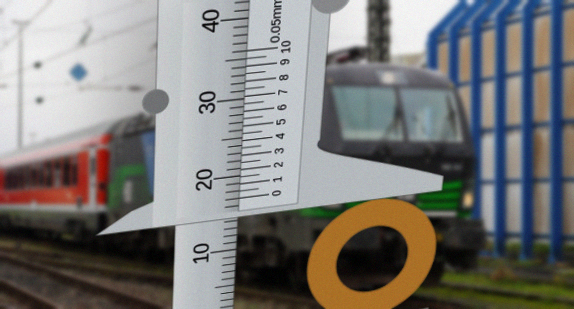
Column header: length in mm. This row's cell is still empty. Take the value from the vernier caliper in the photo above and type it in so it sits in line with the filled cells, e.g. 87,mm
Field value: 17.0,mm
